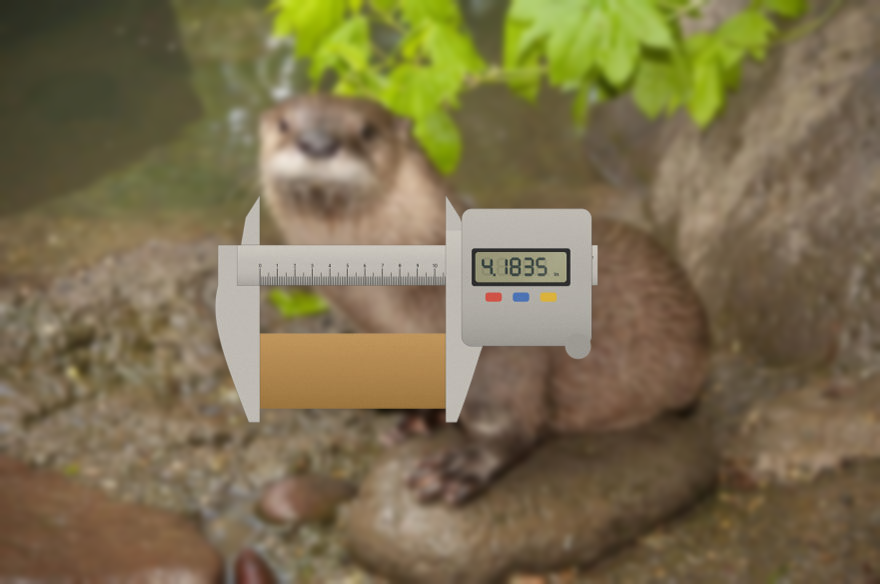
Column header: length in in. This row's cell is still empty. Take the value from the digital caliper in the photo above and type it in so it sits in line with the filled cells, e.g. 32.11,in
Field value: 4.1835,in
